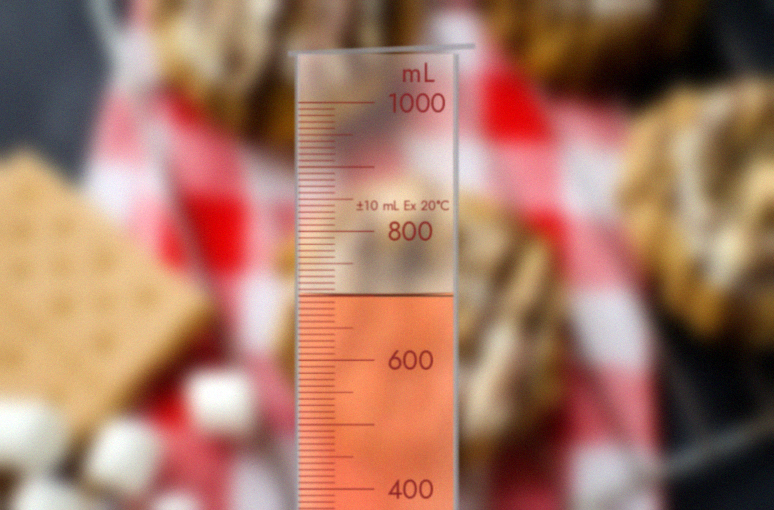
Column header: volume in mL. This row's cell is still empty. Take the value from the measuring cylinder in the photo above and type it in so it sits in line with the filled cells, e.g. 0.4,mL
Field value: 700,mL
